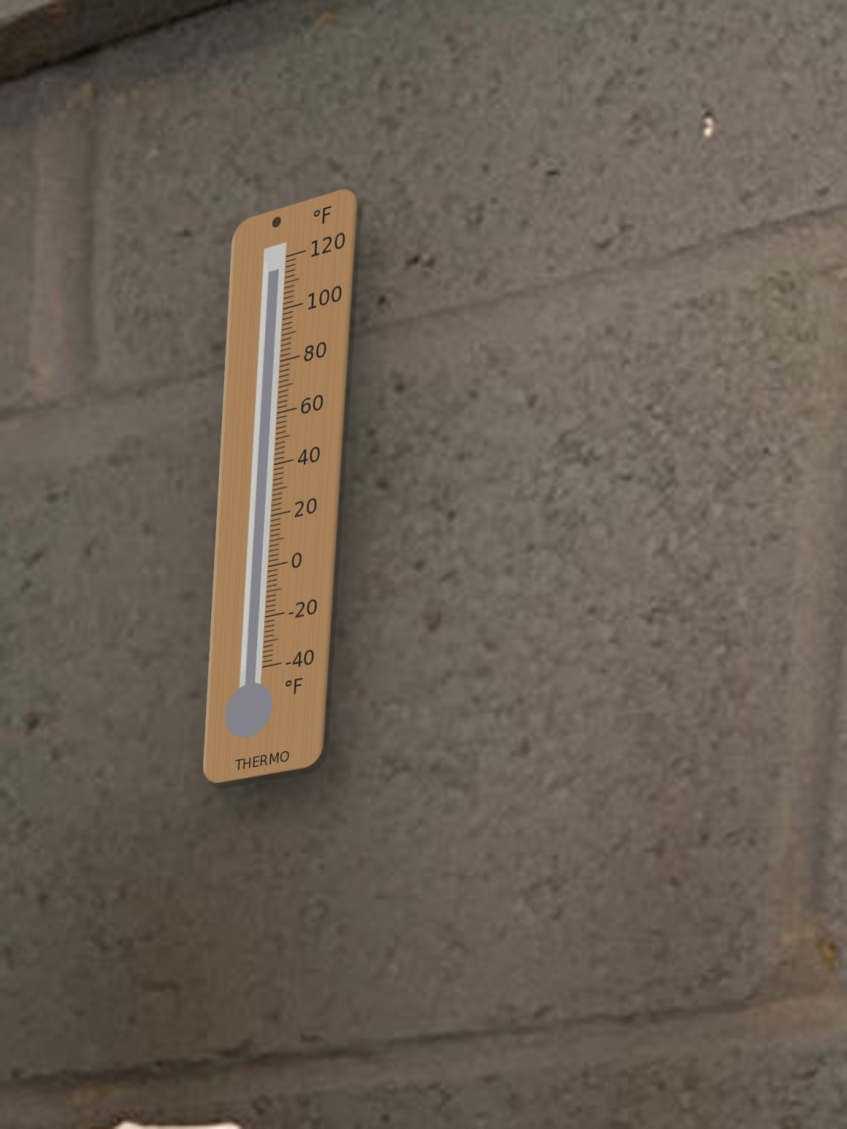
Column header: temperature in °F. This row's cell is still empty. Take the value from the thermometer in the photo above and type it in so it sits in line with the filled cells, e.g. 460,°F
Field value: 116,°F
